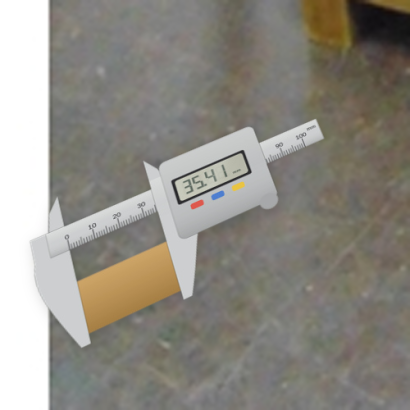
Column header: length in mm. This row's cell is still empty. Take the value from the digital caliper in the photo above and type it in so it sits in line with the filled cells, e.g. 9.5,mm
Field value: 35.41,mm
